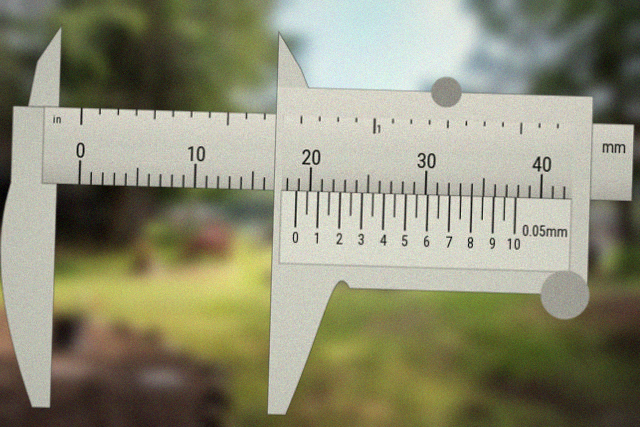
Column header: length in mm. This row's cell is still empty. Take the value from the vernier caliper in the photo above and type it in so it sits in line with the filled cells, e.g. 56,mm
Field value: 18.8,mm
